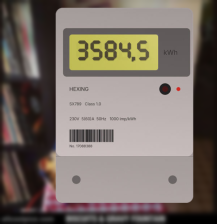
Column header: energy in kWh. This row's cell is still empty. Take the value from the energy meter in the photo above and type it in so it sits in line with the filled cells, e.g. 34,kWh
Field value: 3584.5,kWh
